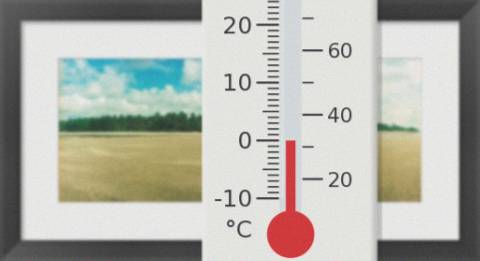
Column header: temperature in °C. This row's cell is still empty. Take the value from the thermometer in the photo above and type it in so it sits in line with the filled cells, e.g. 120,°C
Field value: 0,°C
